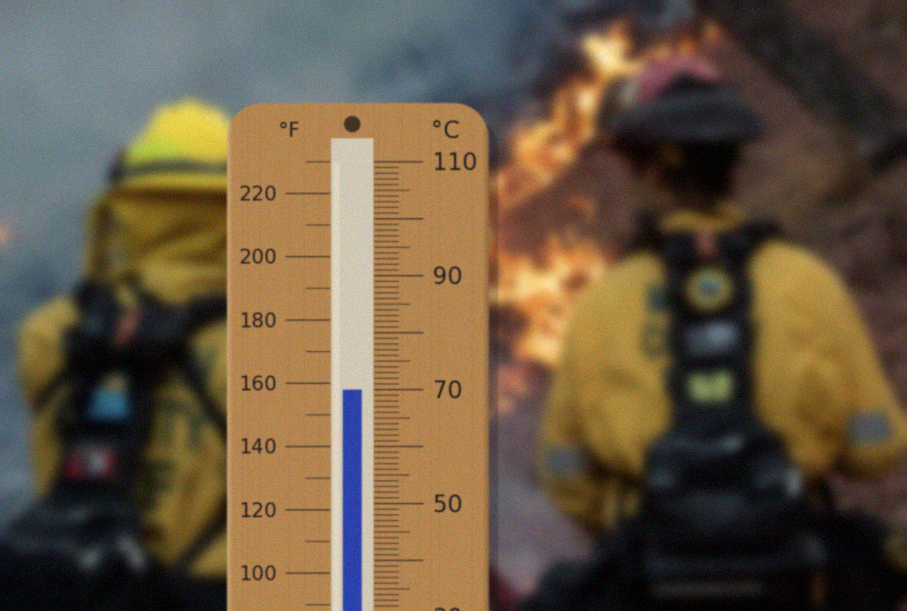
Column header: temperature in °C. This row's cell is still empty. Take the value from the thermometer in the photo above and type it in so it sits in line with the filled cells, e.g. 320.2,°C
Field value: 70,°C
